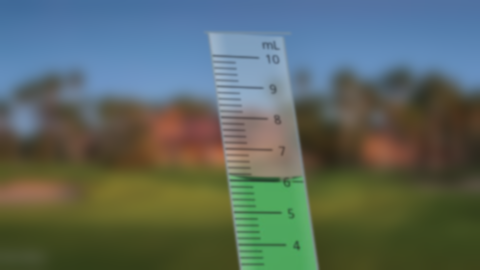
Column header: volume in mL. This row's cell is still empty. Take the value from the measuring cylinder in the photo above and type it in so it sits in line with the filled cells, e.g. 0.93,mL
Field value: 6,mL
